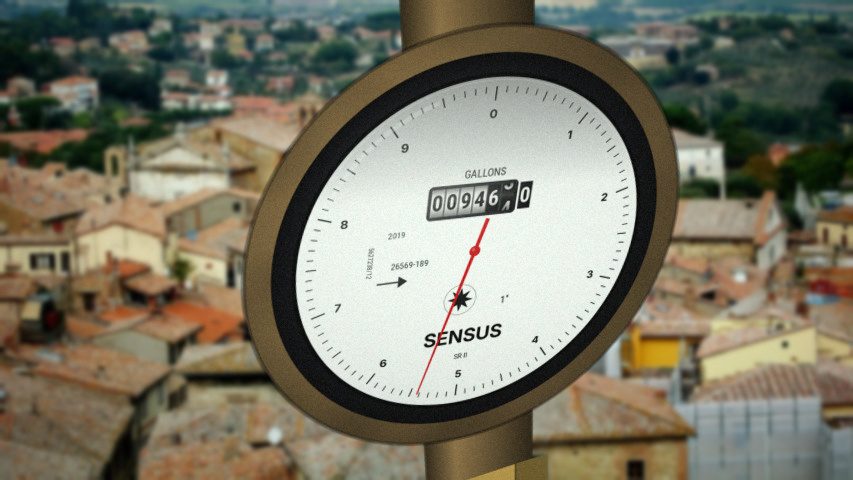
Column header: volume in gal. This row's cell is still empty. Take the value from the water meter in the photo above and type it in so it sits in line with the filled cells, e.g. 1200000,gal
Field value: 94635.4,gal
